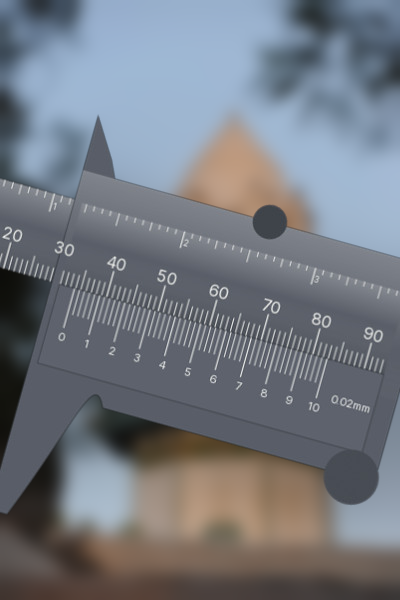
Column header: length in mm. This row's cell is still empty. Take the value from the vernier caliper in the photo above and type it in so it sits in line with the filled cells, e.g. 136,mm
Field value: 33.8,mm
